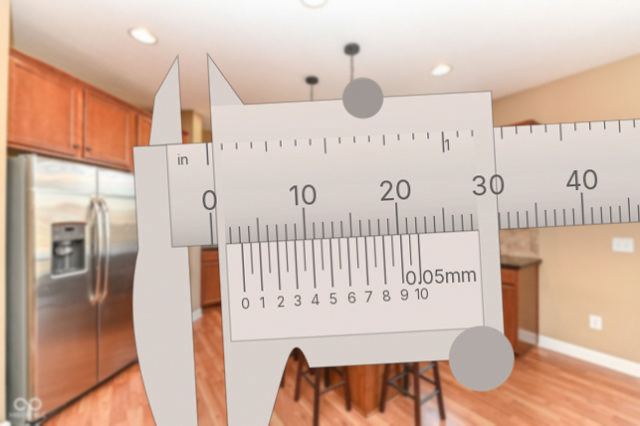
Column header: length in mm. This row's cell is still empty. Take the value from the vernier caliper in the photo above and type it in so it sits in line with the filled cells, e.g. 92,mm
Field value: 3.2,mm
